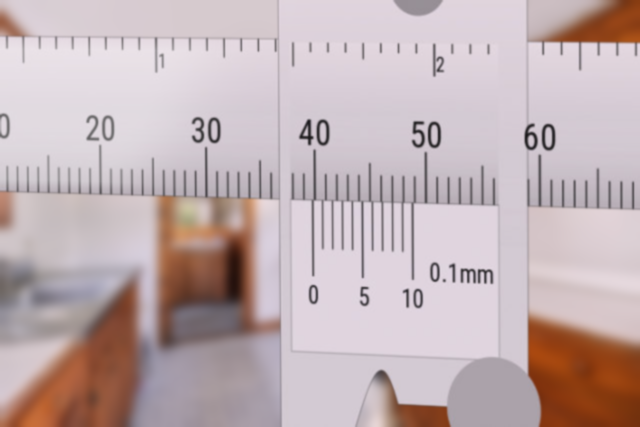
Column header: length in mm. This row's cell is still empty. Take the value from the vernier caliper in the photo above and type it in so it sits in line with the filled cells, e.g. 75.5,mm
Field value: 39.8,mm
